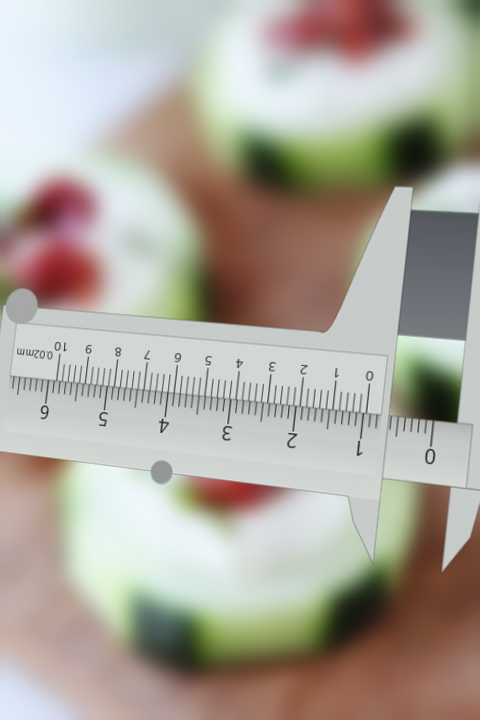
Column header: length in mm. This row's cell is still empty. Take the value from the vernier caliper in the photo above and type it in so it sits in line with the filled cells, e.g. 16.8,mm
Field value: 9.6,mm
